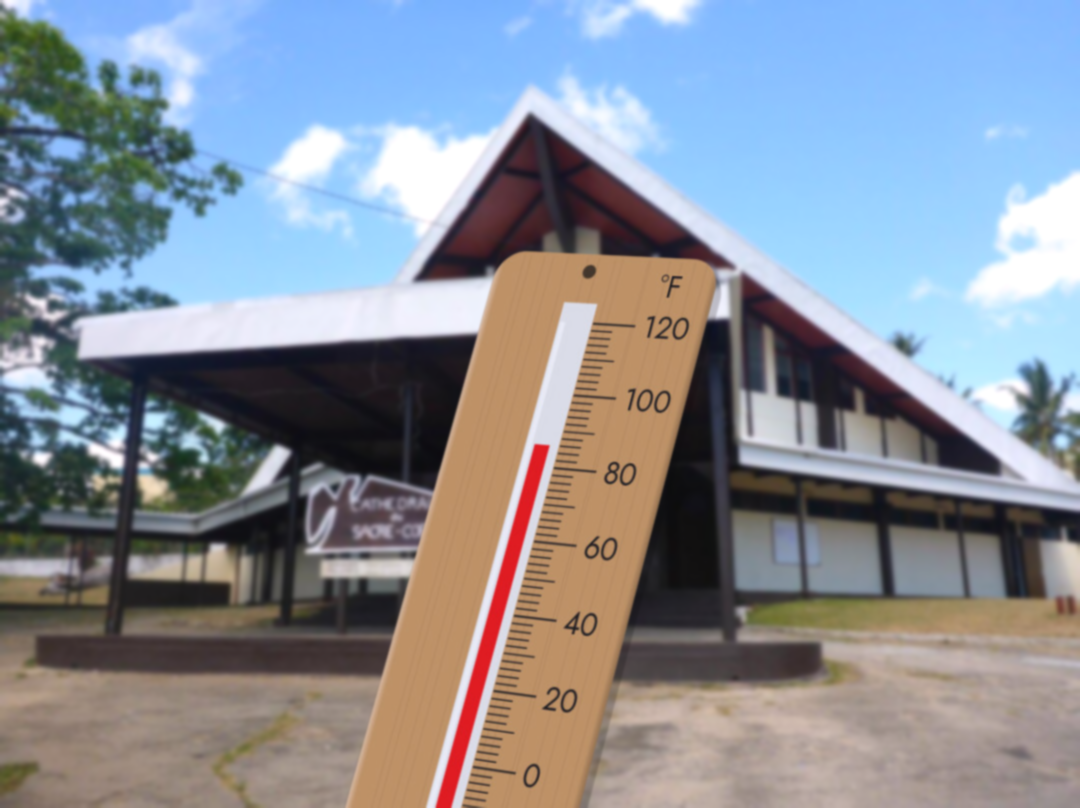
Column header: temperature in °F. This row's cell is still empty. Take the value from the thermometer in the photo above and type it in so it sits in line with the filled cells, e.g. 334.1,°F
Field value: 86,°F
